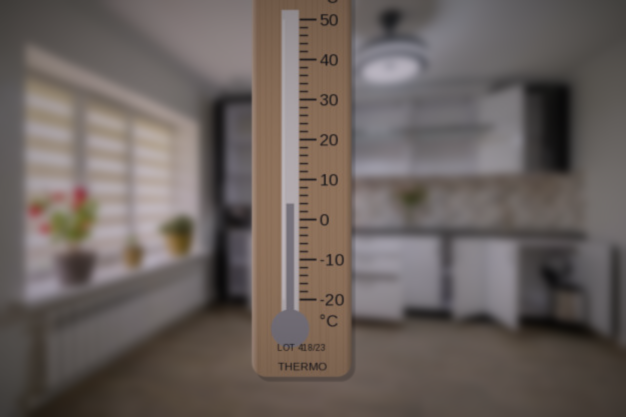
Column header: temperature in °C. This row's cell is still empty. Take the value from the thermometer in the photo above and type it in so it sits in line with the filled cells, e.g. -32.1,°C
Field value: 4,°C
